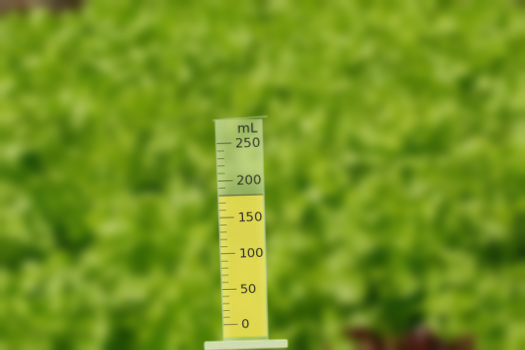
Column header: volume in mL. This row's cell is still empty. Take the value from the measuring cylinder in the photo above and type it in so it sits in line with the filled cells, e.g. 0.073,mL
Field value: 180,mL
